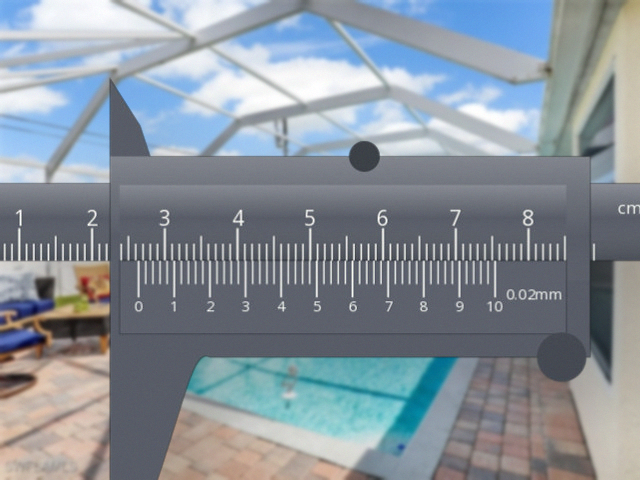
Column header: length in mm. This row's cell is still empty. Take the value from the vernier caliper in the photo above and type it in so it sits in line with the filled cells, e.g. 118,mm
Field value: 26.4,mm
